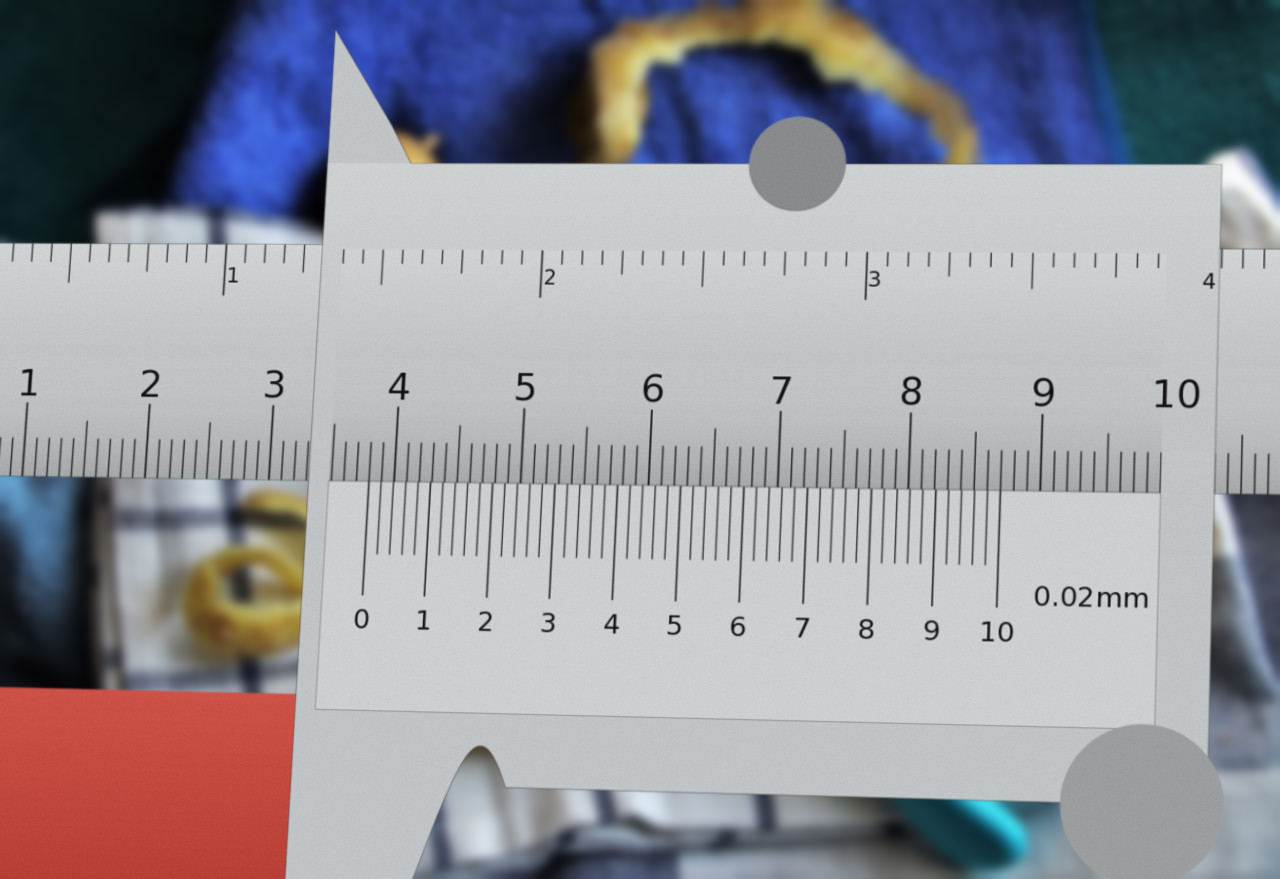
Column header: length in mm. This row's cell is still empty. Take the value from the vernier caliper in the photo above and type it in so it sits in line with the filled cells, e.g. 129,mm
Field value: 38.0,mm
